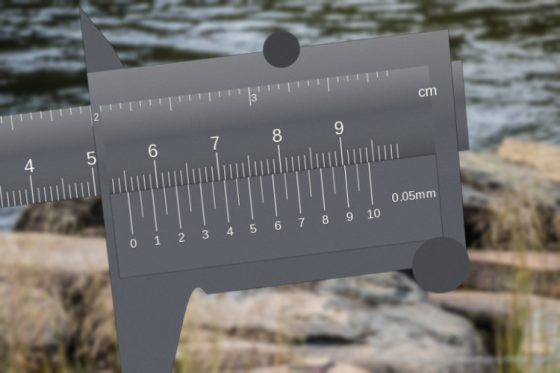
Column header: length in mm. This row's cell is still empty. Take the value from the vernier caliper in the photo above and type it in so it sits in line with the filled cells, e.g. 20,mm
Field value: 55.2,mm
